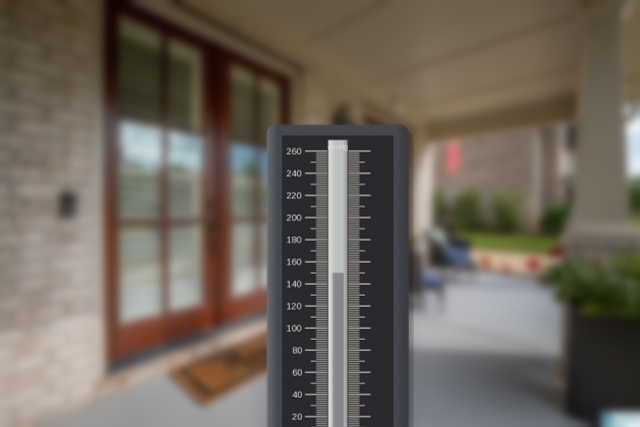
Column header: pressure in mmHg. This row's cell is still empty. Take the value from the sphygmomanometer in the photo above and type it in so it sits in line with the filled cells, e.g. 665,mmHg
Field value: 150,mmHg
